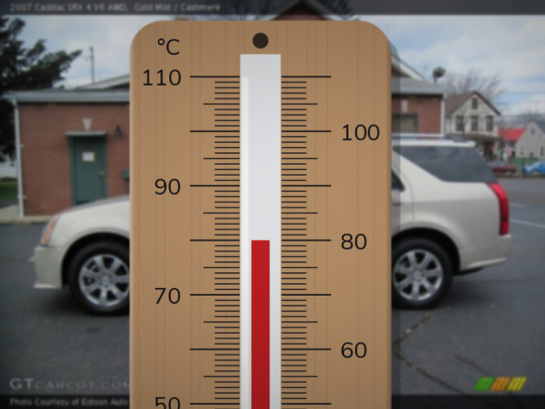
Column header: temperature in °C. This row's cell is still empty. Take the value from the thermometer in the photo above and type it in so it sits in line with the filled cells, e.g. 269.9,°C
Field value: 80,°C
